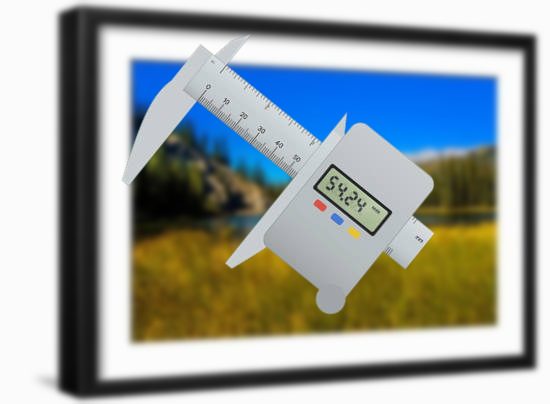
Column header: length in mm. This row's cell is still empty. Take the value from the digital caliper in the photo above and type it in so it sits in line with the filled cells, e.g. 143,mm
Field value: 54.24,mm
